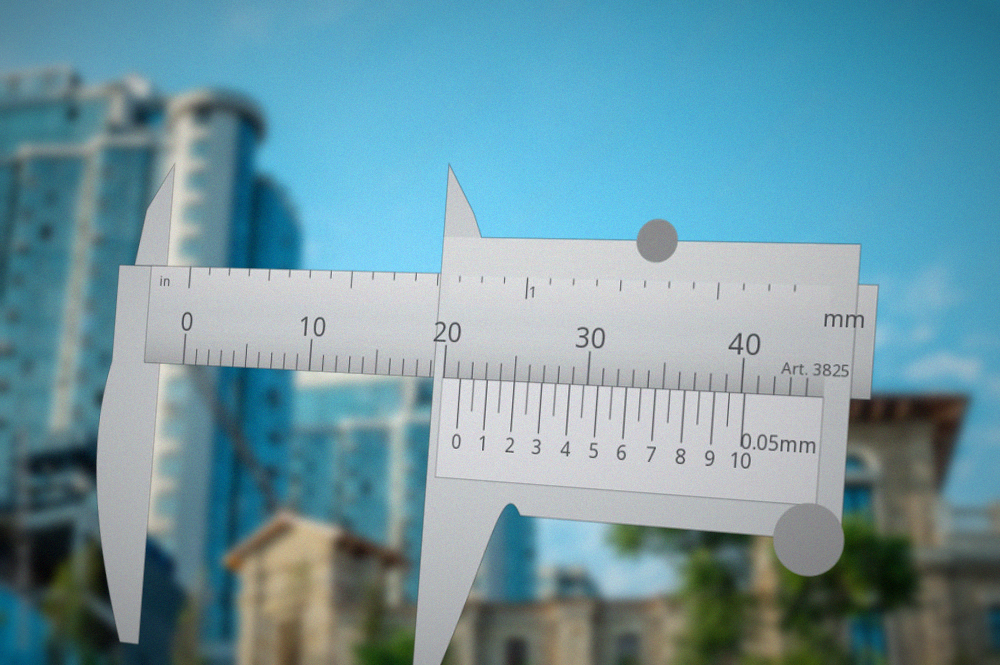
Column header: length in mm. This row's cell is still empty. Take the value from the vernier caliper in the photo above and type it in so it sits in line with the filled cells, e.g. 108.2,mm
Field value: 21.2,mm
